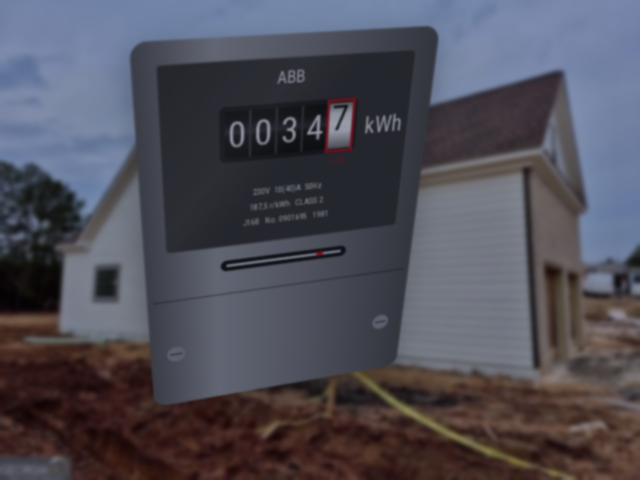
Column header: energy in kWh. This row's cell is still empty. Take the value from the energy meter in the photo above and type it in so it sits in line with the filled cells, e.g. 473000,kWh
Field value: 34.7,kWh
